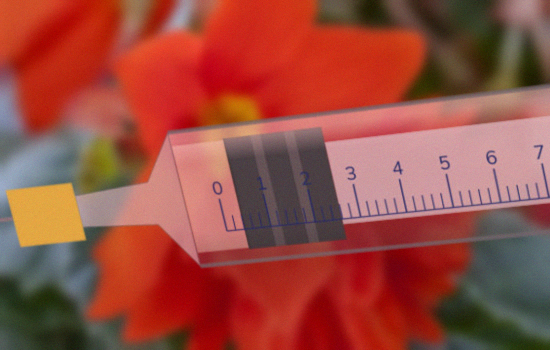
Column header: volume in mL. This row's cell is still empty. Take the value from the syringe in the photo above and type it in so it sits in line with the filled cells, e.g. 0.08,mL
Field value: 0.4,mL
